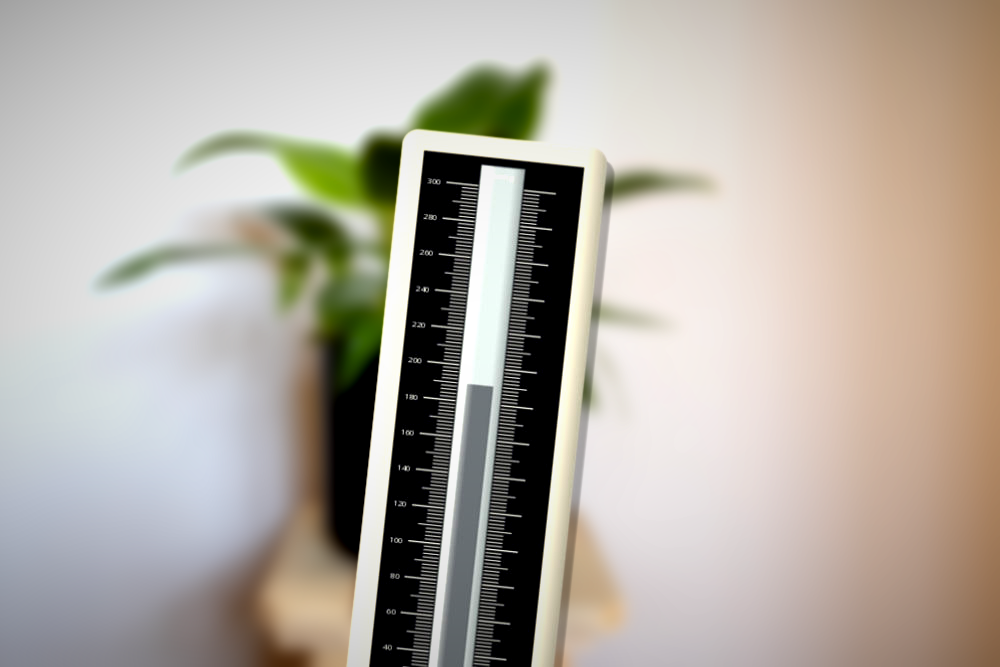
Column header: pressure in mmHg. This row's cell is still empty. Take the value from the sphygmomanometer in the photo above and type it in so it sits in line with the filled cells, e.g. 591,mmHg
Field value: 190,mmHg
